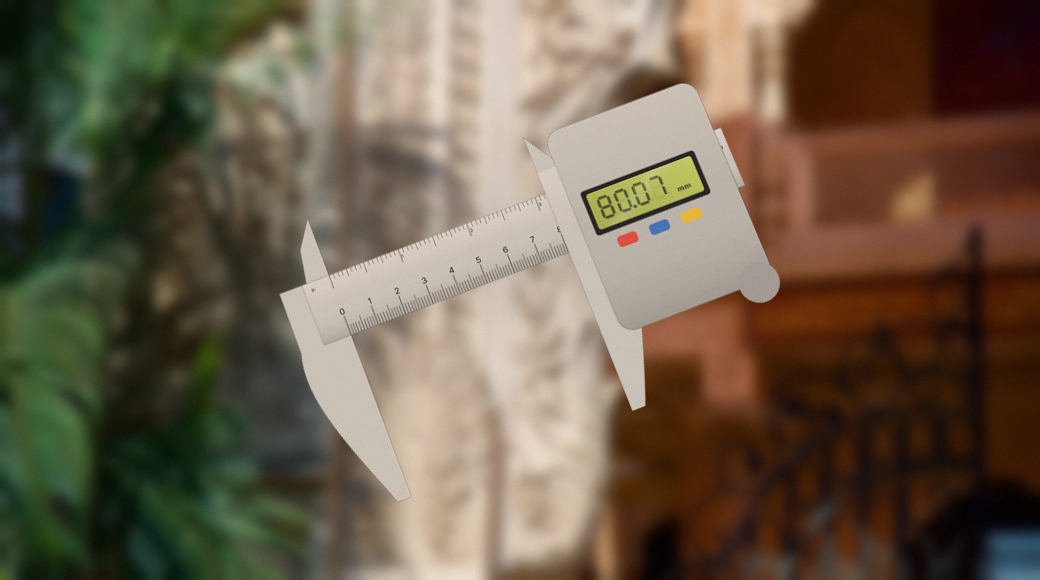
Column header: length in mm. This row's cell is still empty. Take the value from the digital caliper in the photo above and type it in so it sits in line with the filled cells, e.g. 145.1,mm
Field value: 80.07,mm
